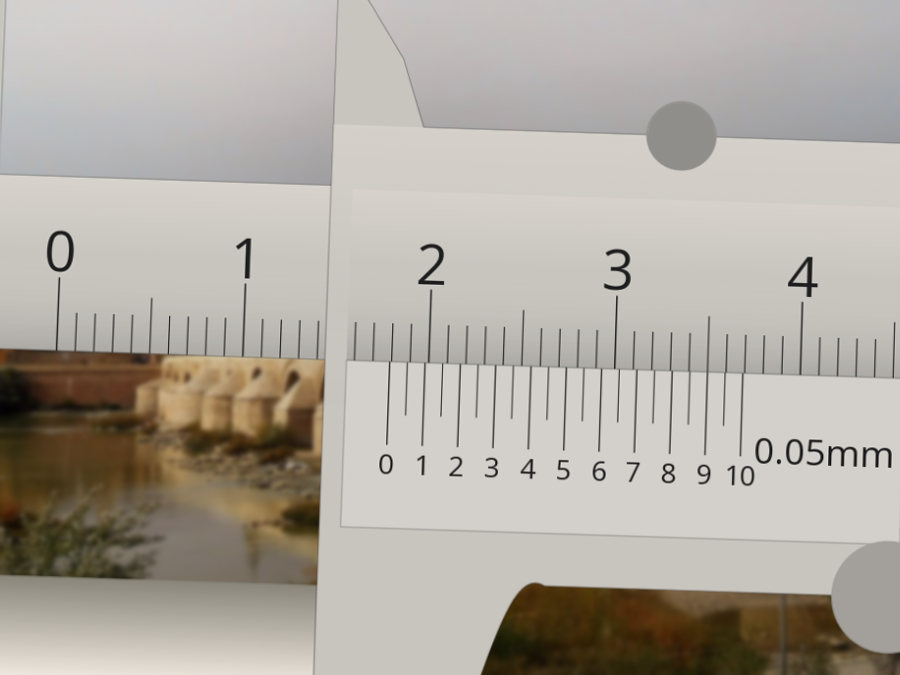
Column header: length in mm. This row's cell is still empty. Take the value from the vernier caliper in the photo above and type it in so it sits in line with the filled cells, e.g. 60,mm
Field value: 17.9,mm
